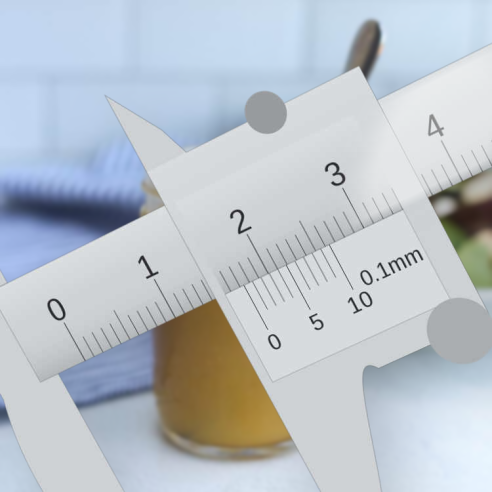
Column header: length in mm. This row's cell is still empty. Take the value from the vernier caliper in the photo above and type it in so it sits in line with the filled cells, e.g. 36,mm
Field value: 17.4,mm
